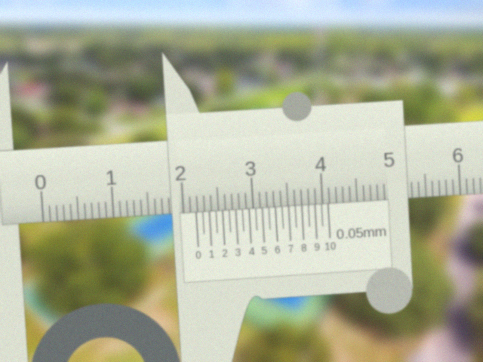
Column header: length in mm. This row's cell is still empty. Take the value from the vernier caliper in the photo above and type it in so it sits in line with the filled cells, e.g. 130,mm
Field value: 21.8,mm
